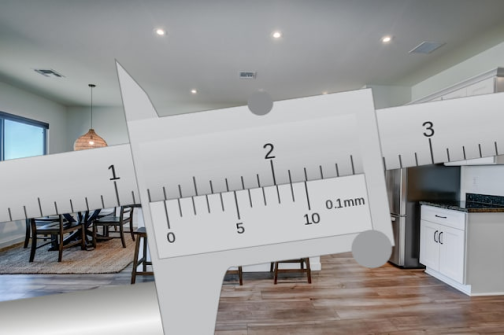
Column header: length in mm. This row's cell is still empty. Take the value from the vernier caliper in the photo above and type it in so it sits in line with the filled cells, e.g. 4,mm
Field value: 12.9,mm
